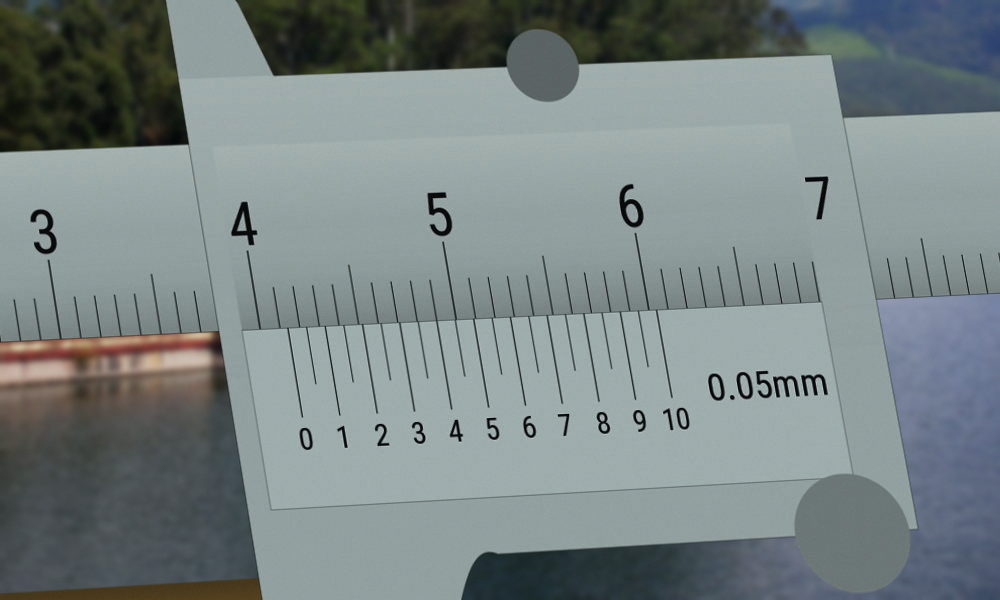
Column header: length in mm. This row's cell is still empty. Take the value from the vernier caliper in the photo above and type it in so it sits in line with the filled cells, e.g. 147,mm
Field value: 41.4,mm
